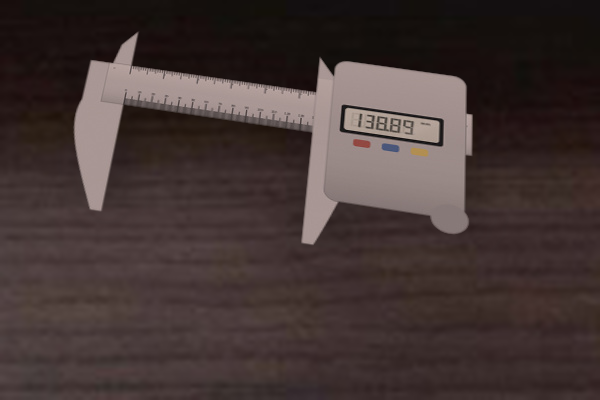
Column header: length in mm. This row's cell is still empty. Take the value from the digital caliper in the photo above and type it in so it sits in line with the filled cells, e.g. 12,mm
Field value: 138.89,mm
